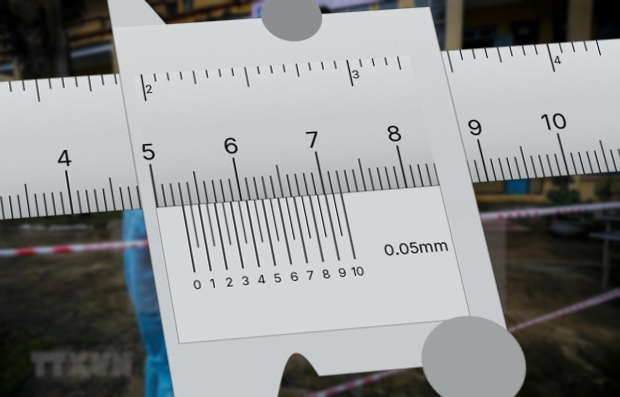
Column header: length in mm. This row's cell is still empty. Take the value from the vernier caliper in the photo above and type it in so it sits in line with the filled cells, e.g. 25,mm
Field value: 53.0,mm
